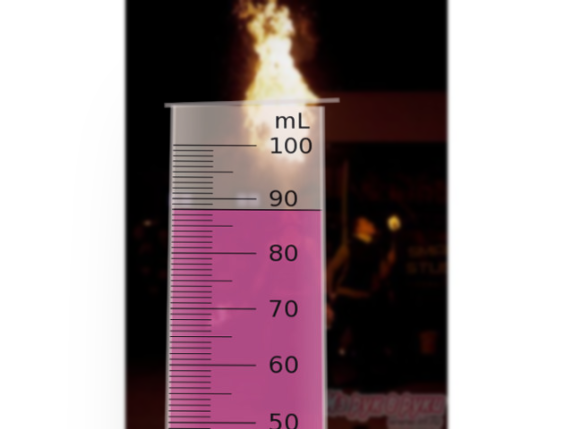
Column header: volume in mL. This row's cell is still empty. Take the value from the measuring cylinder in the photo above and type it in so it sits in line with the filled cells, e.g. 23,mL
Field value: 88,mL
